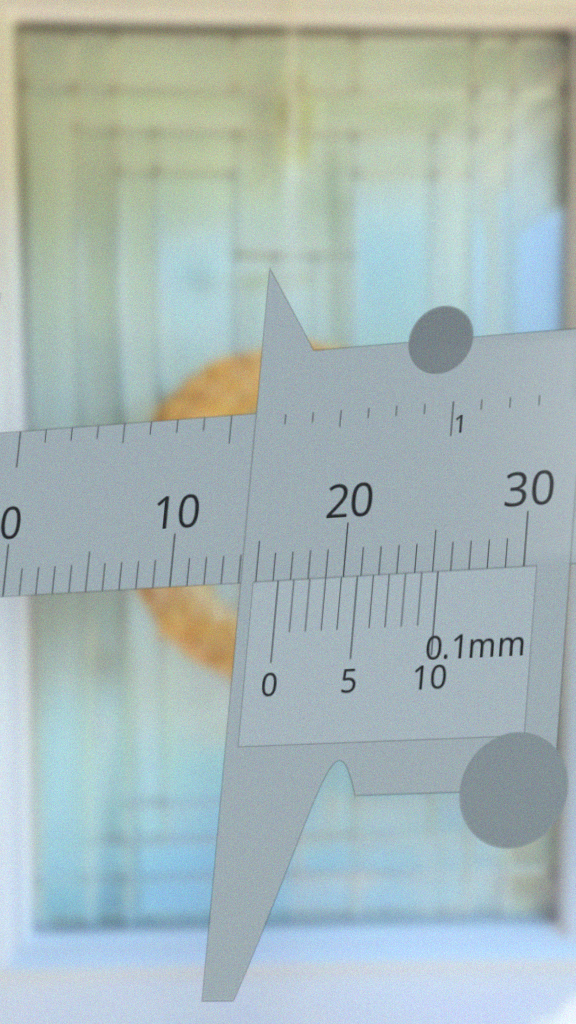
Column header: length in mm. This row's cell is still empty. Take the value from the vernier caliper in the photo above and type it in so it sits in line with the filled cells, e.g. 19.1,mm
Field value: 16.3,mm
